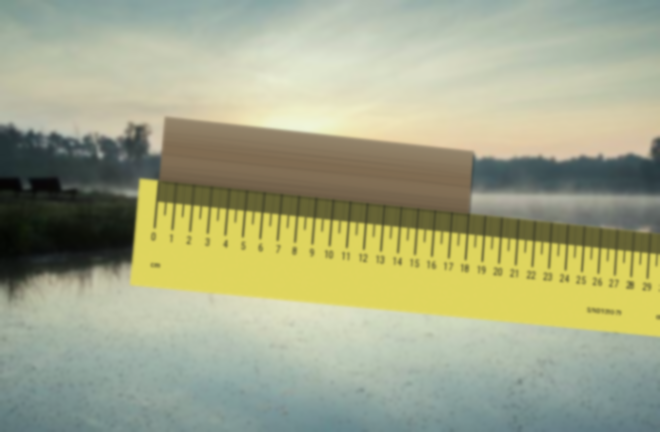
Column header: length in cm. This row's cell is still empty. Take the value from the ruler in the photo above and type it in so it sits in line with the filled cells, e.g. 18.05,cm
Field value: 18,cm
